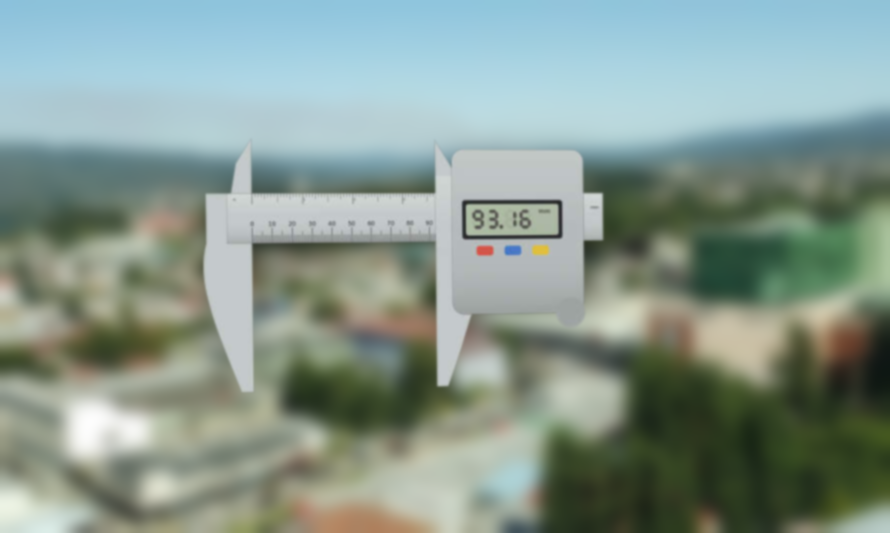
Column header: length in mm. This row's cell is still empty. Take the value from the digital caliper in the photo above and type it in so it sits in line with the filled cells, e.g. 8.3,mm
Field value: 93.16,mm
